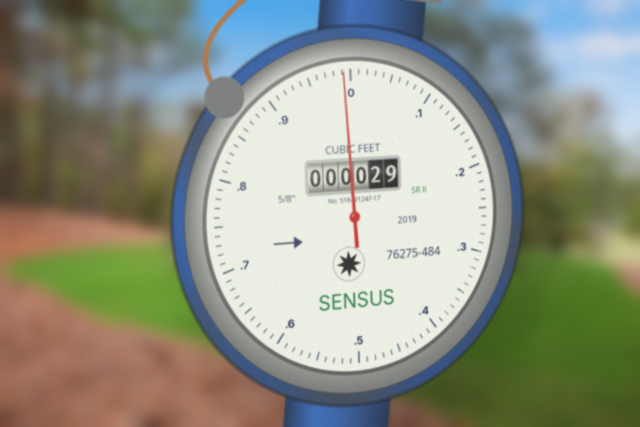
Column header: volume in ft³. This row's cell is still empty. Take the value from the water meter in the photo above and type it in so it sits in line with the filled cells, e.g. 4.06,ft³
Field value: 28.99,ft³
